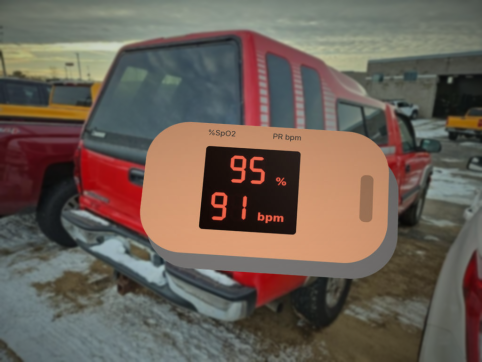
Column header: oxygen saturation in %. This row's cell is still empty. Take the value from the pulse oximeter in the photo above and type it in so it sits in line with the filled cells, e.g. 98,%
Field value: 95,%
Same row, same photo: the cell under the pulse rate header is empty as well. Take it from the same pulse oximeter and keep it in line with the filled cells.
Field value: 91,bpm
